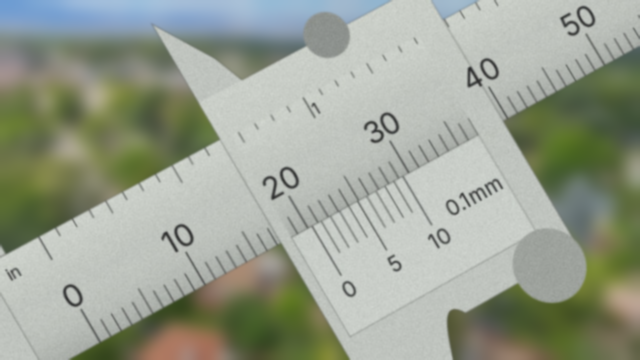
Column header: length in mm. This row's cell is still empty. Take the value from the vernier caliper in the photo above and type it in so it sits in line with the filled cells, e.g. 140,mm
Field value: 20.4,mm
